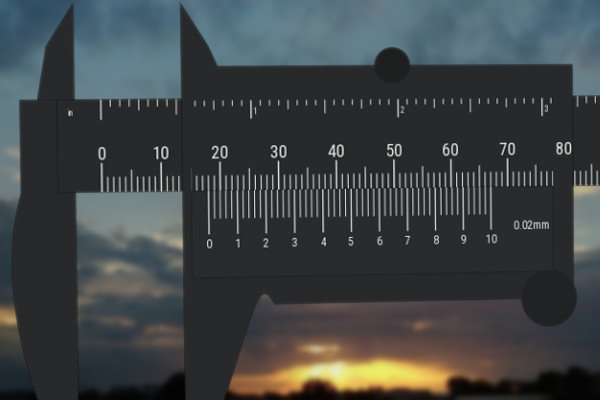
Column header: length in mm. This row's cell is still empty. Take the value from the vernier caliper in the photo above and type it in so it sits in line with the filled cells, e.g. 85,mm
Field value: 18.0,mm
